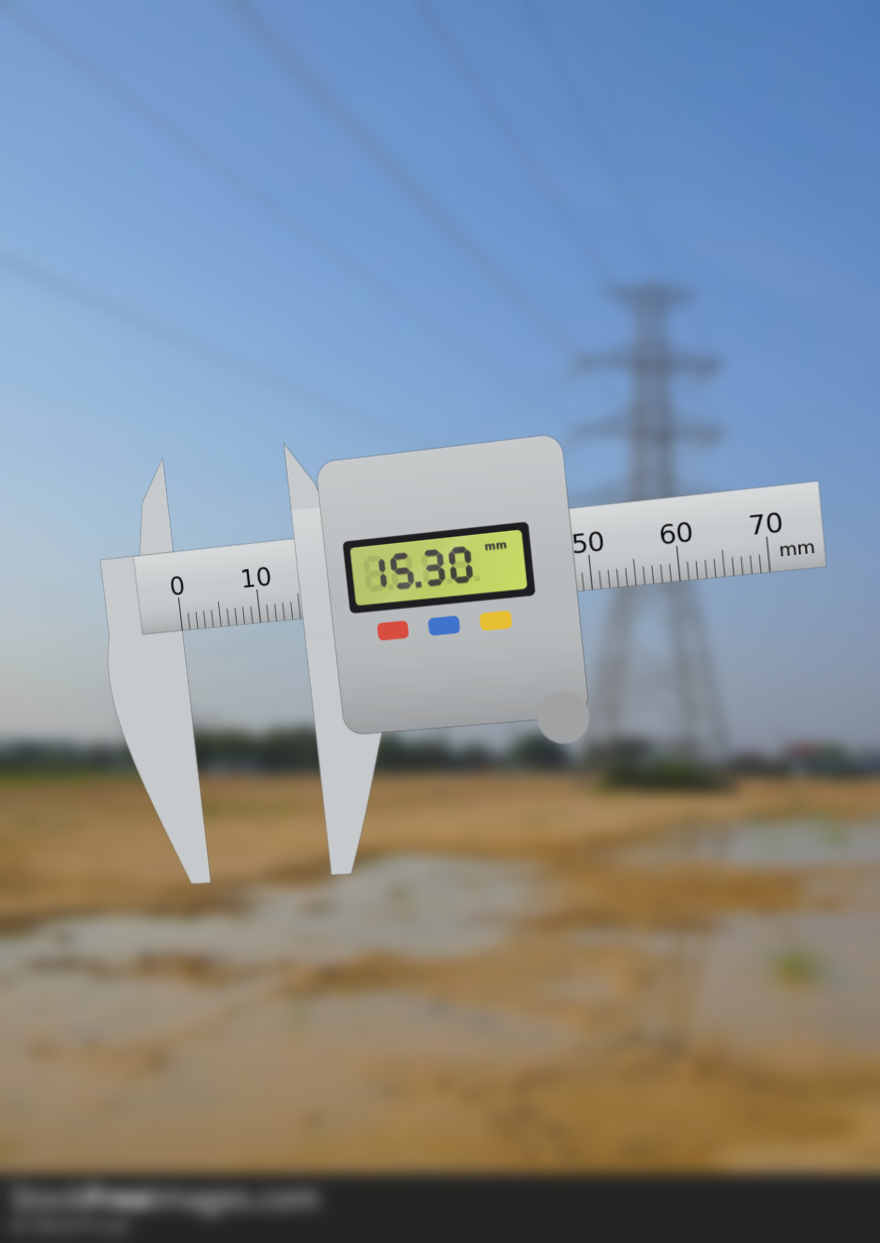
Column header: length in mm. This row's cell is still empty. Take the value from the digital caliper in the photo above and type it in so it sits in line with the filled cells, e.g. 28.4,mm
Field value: 15.30,mm
